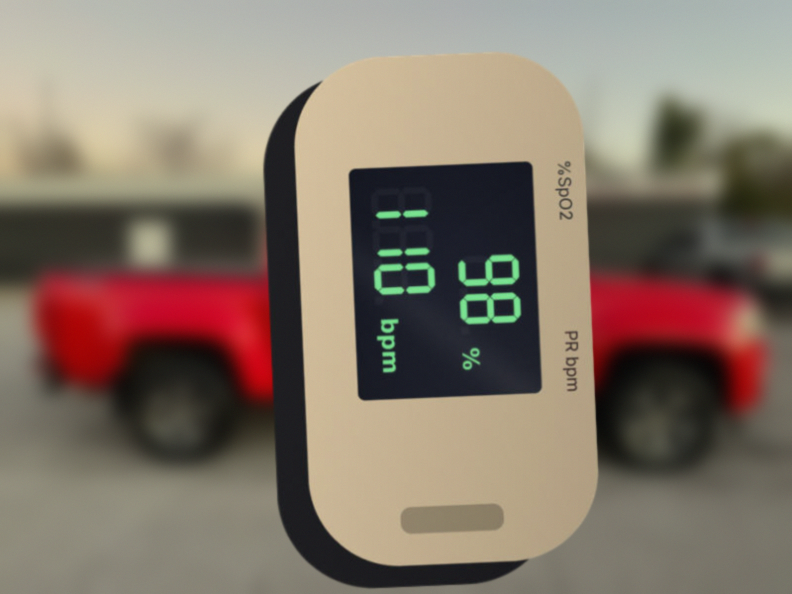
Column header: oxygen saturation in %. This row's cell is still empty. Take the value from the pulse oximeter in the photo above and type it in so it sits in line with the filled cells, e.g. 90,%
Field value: 98,%
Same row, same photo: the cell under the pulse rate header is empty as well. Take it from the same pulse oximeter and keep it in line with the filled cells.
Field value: 110,bpm
